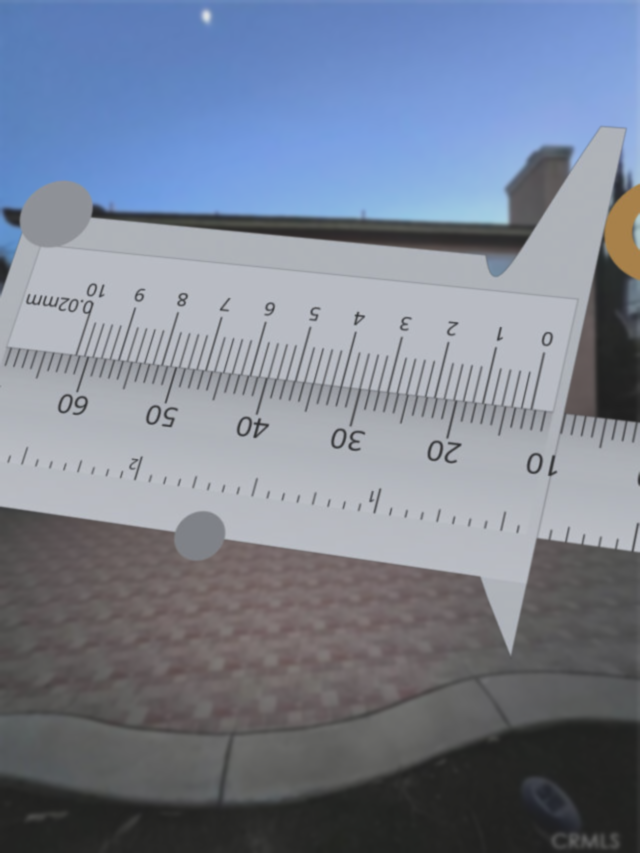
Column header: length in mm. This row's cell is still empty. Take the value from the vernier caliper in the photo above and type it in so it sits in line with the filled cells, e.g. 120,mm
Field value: 12.4,mm
